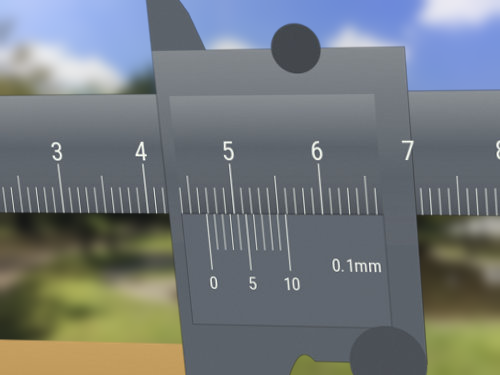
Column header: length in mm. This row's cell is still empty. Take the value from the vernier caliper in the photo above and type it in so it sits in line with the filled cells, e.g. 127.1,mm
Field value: 46.8,mm
